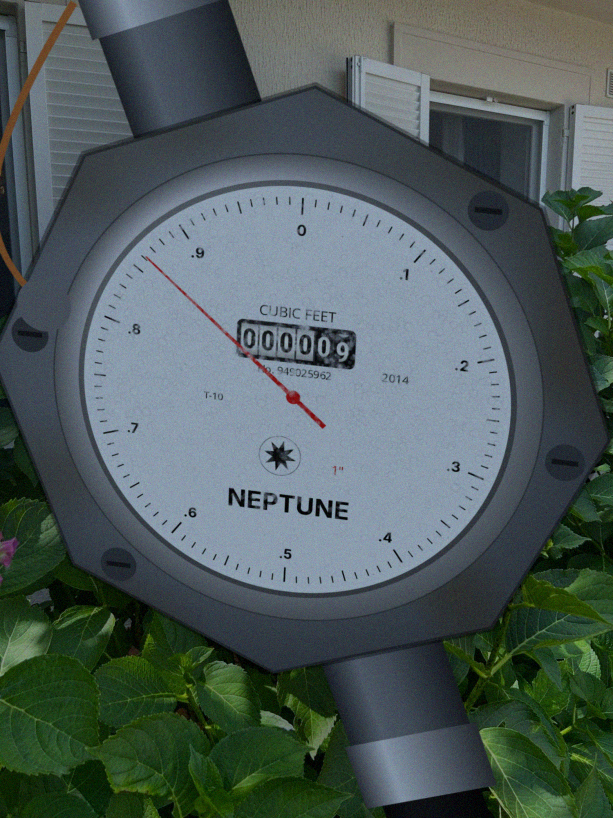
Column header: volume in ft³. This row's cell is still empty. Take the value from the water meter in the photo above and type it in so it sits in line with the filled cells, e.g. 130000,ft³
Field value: 8.86,ft³
